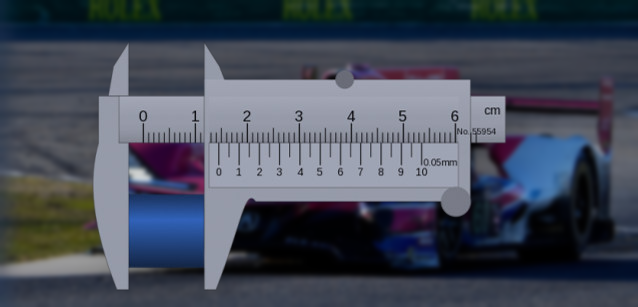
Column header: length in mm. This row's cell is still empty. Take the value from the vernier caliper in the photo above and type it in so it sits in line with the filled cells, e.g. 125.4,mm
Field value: 14.5,mm
